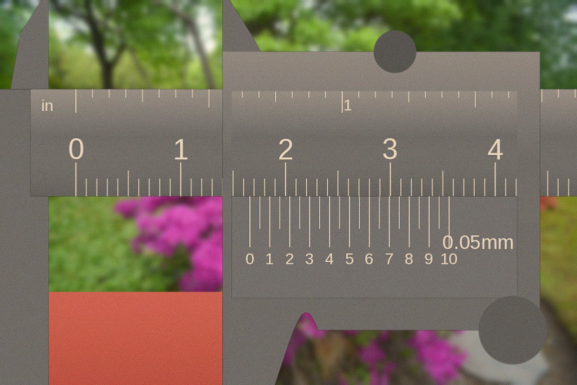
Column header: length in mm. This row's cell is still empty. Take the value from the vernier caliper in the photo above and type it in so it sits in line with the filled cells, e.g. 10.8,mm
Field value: 16.6,mm
